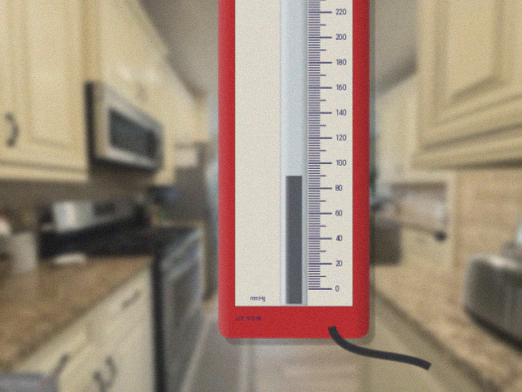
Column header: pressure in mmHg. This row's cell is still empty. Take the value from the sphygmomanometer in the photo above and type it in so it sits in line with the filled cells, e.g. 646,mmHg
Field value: 90,mmHg
